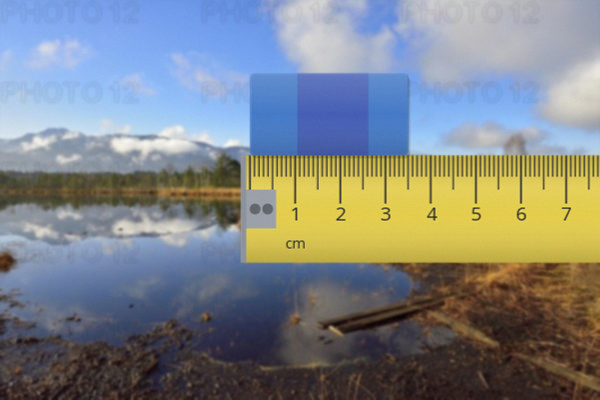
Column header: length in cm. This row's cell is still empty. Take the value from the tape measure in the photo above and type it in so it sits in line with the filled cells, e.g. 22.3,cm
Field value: 3.5,cm
